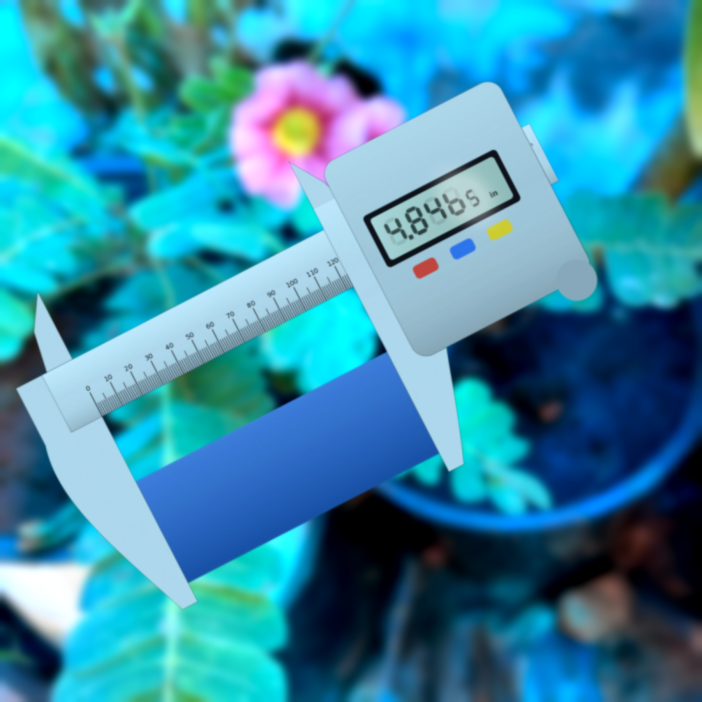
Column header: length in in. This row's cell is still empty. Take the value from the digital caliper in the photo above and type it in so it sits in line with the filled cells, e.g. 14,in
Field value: 4.8465,in
